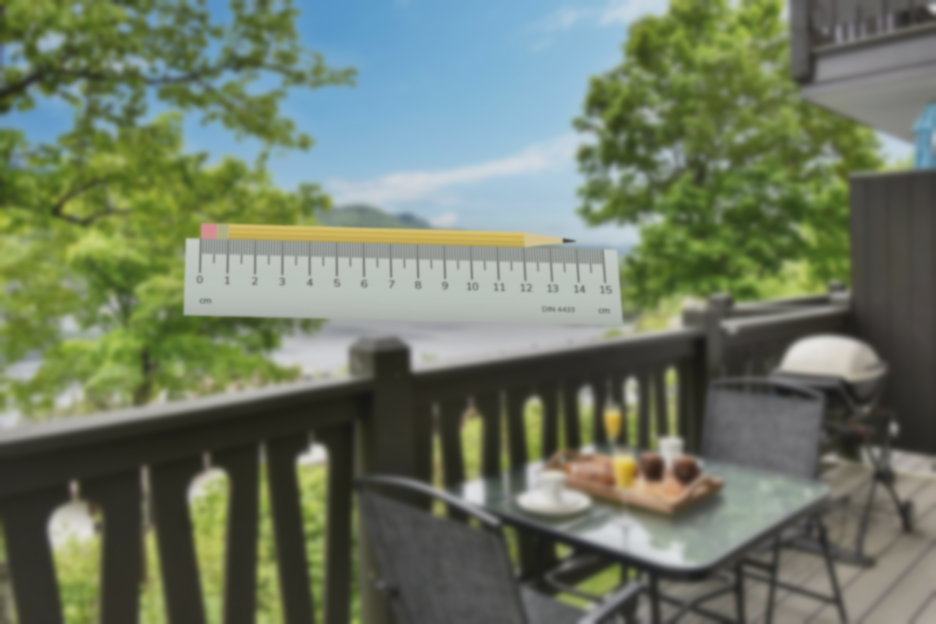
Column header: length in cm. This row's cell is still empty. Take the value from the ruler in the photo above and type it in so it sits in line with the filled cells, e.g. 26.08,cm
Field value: 14,cm
